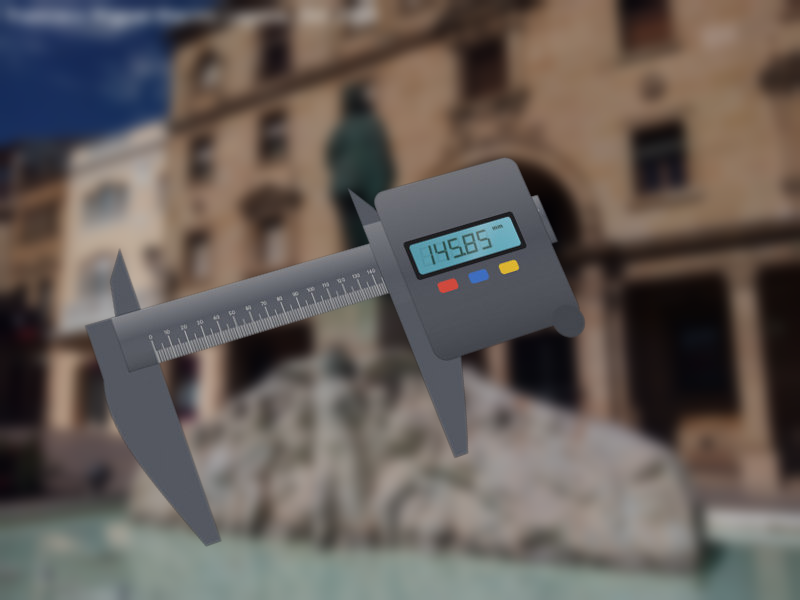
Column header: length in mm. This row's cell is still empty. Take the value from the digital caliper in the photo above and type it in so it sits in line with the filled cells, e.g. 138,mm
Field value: 145.85,mm
